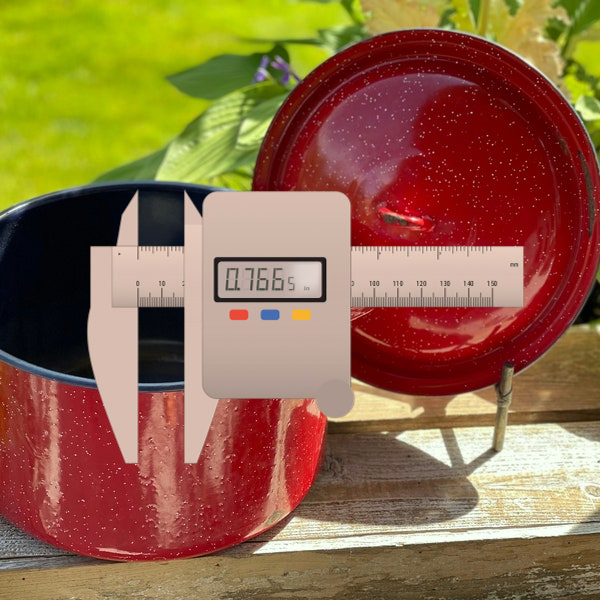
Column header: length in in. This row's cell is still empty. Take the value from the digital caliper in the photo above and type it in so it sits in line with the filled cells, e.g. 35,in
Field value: 0.7665,in
